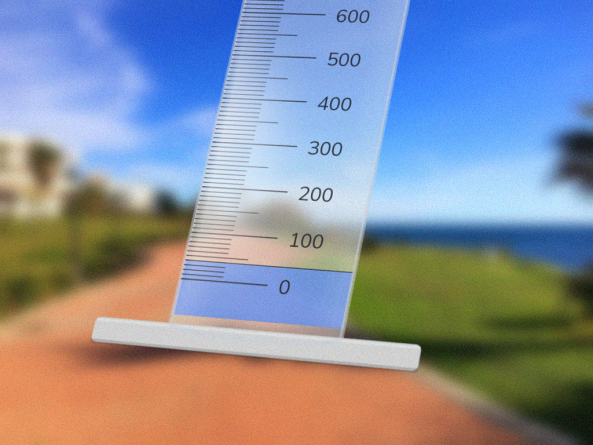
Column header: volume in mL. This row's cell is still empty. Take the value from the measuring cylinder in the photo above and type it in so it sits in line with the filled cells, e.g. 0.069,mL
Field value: 40,mL
